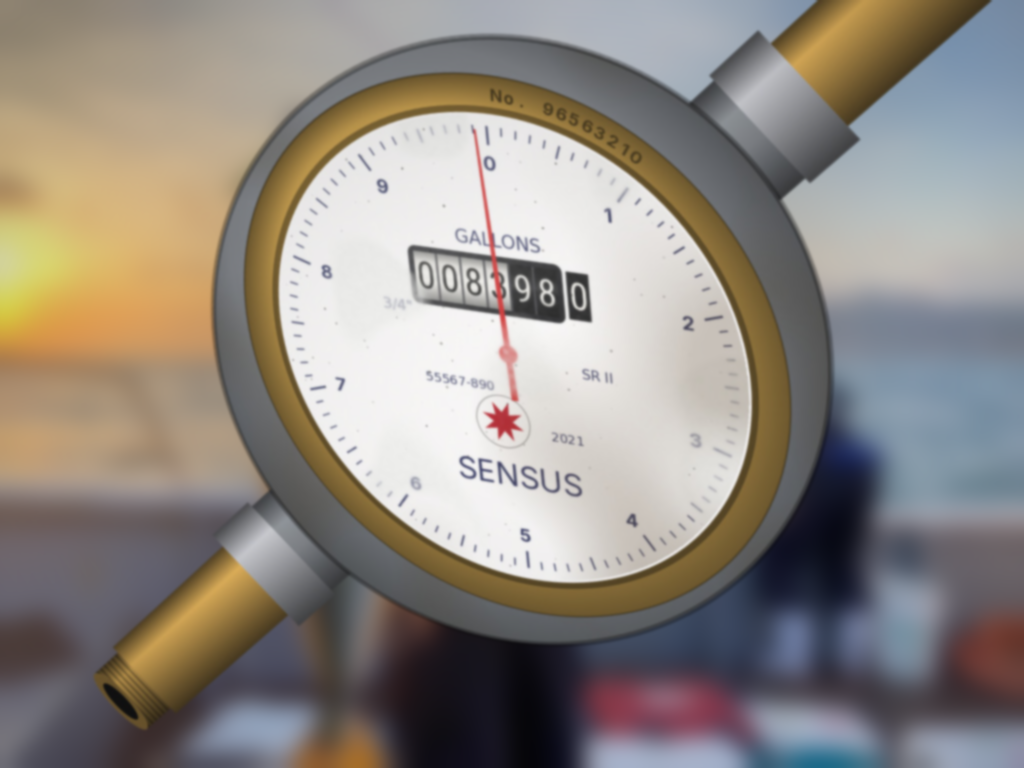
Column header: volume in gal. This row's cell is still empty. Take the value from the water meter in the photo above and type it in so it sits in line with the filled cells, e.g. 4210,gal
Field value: 83979.9,gal
